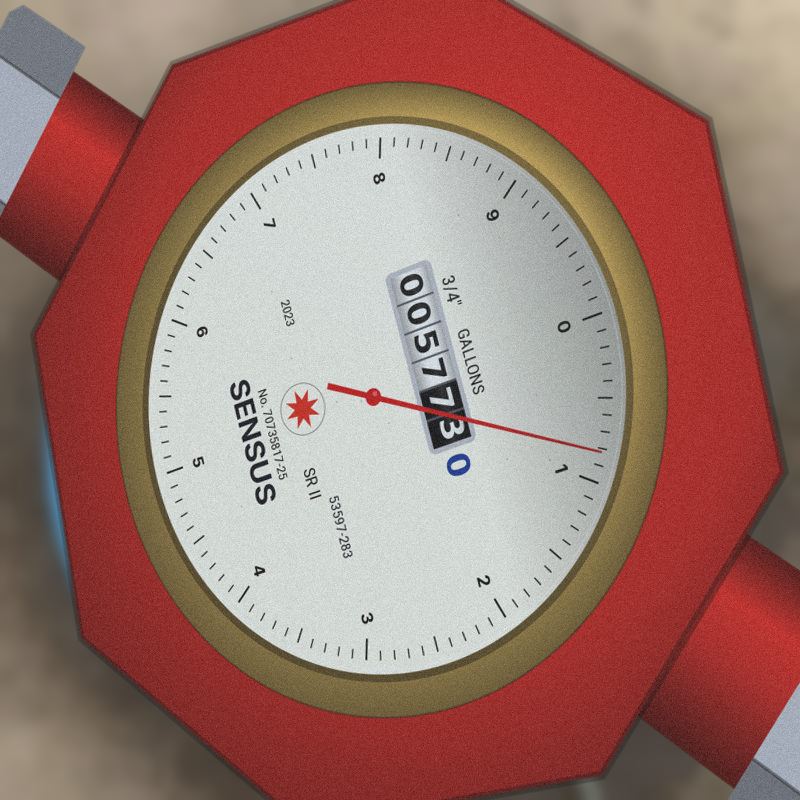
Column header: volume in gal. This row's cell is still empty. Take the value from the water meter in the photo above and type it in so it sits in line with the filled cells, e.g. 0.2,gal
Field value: 57730.8,gal
